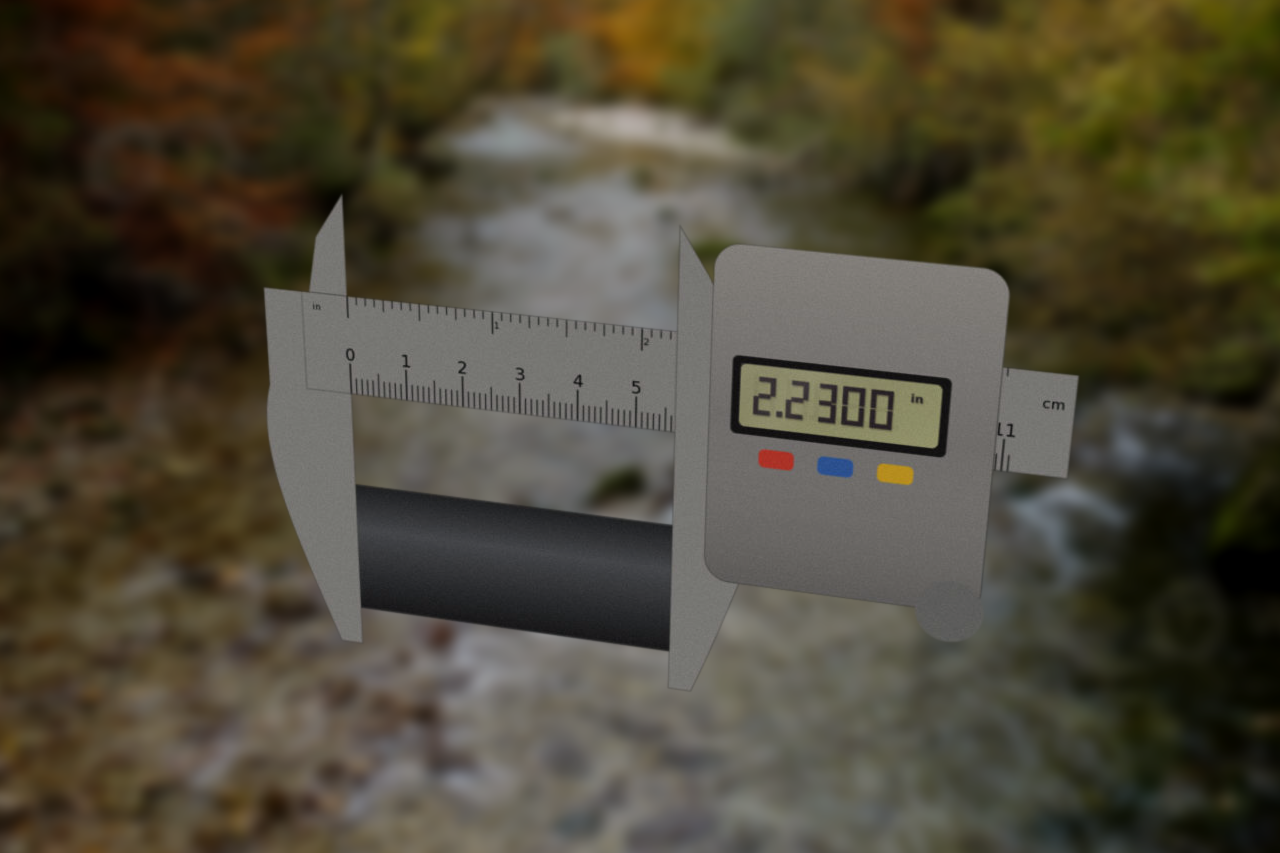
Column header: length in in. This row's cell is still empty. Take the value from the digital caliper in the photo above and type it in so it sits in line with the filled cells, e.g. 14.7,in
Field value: 2.2300,in
